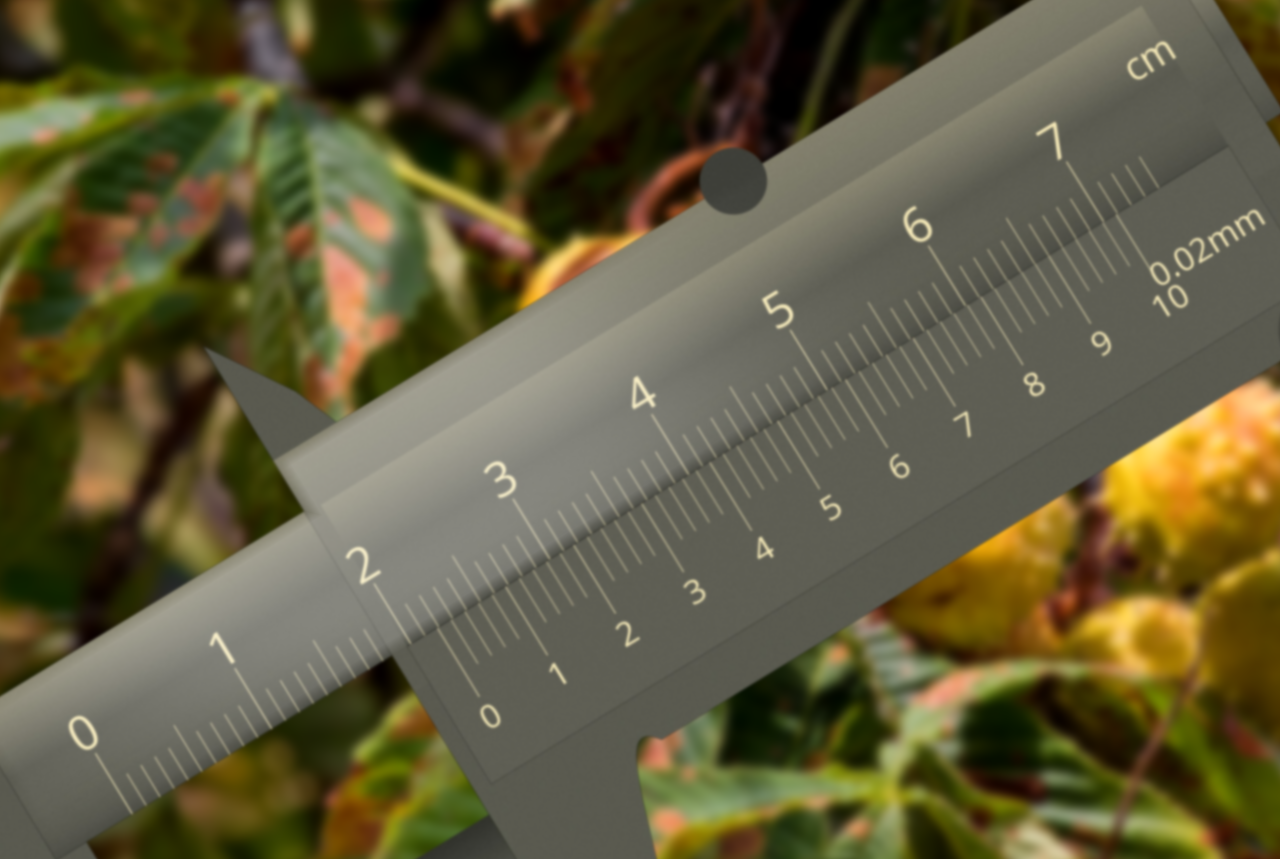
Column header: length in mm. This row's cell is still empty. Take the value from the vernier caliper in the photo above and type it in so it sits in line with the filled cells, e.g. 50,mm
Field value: 21.9,mm
